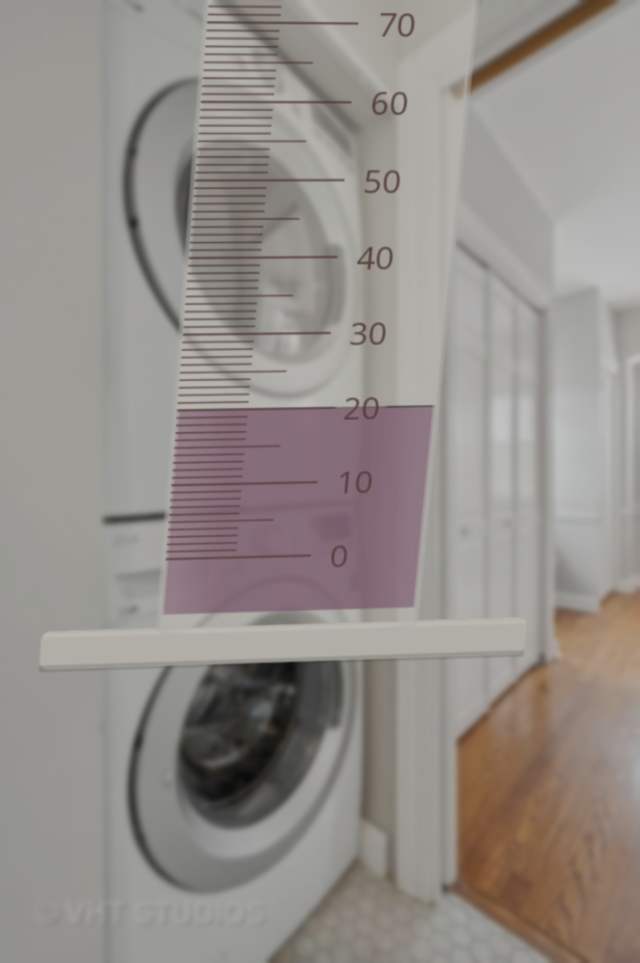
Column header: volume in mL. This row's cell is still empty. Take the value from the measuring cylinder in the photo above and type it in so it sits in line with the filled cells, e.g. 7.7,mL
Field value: 20,mL
